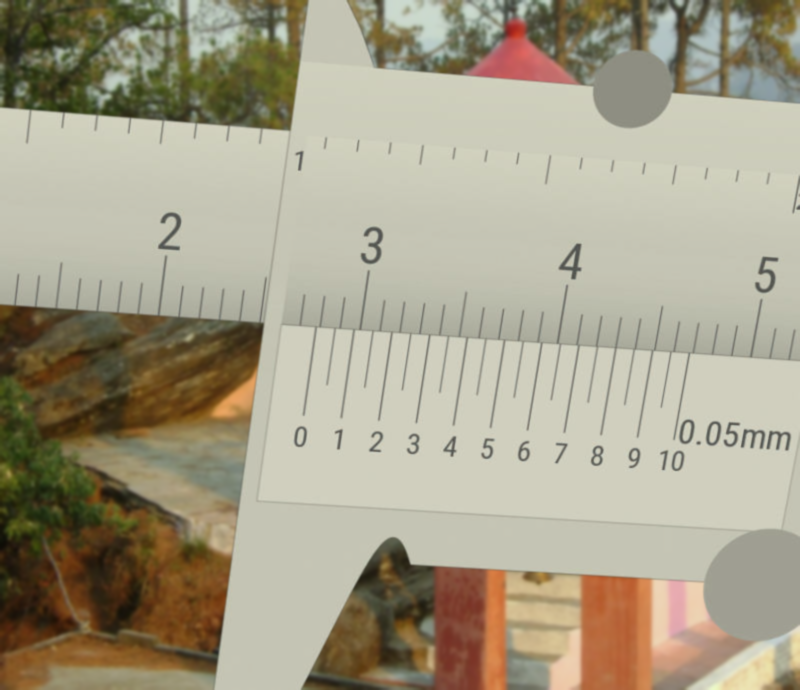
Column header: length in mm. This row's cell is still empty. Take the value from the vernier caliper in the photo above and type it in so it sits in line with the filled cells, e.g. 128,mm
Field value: 27.8,mm
